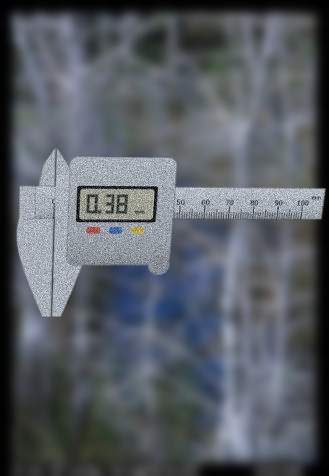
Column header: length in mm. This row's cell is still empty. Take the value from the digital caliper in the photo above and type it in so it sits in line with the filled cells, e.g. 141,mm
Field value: 0.38,mm
